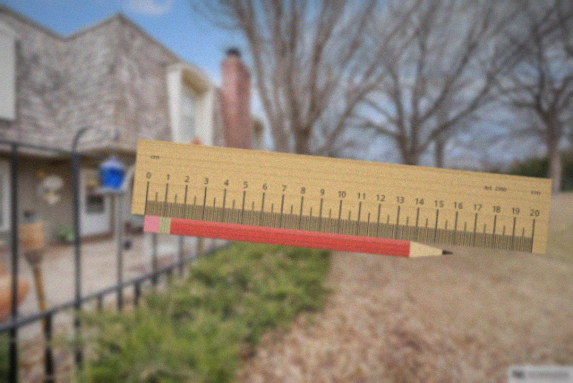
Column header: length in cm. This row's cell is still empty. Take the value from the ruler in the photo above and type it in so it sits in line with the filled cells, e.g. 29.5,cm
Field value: 16,cm
